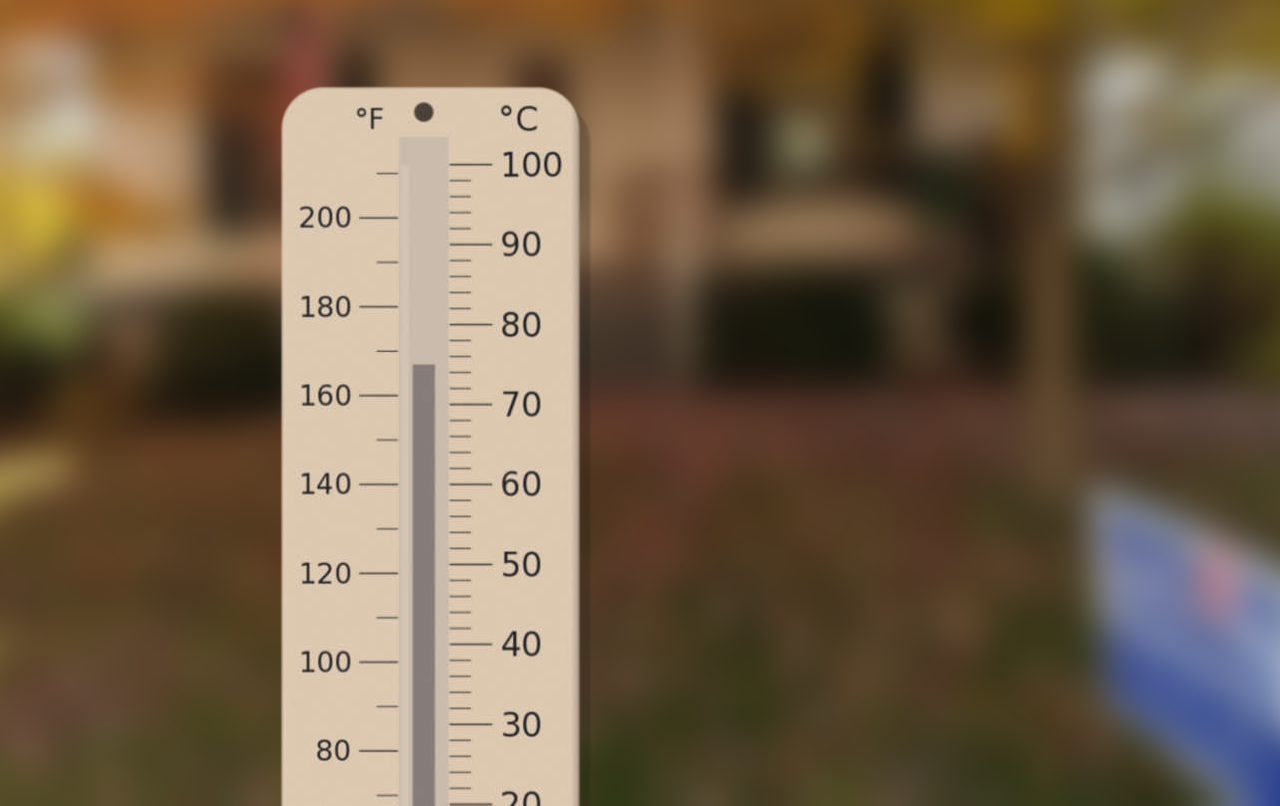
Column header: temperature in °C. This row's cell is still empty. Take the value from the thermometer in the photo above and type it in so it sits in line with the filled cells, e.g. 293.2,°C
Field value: 75,°C
